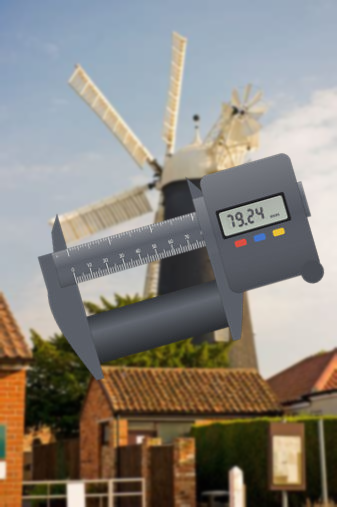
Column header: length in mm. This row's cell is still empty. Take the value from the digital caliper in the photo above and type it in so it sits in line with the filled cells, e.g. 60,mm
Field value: 79.24,mm
